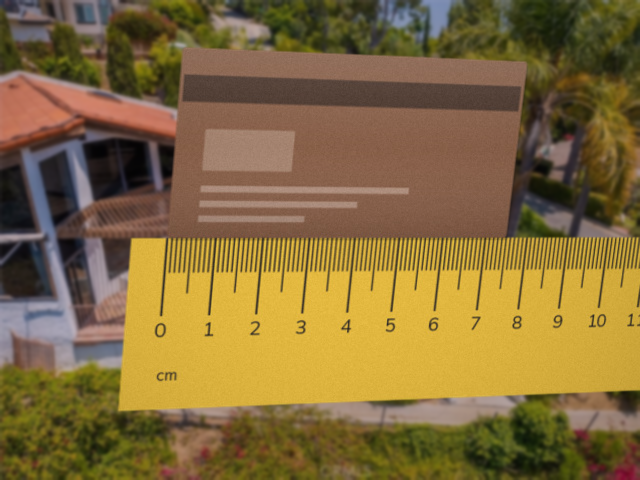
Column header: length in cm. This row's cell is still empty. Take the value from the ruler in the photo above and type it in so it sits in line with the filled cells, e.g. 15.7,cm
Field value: 7.5,cm
